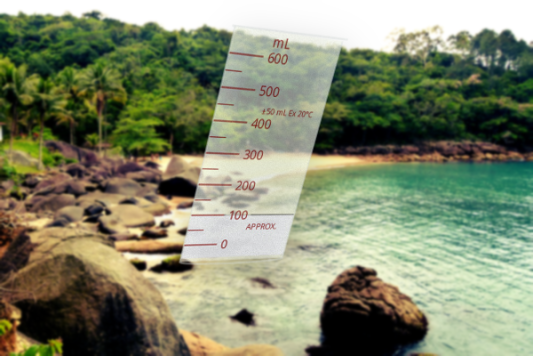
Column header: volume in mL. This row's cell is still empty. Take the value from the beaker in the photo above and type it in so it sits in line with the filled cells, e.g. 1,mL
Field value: 100,mL
